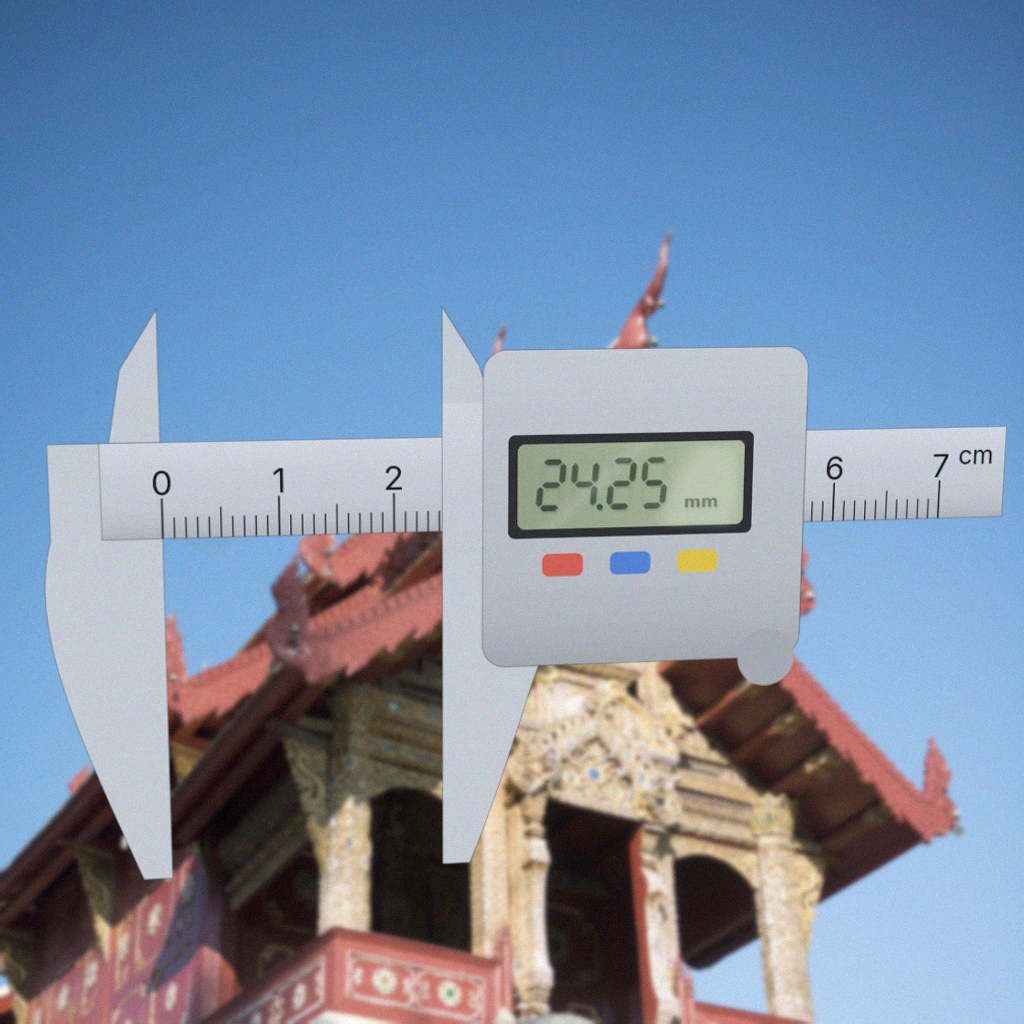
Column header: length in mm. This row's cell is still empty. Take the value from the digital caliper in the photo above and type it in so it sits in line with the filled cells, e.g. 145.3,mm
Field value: 24.25,mm
